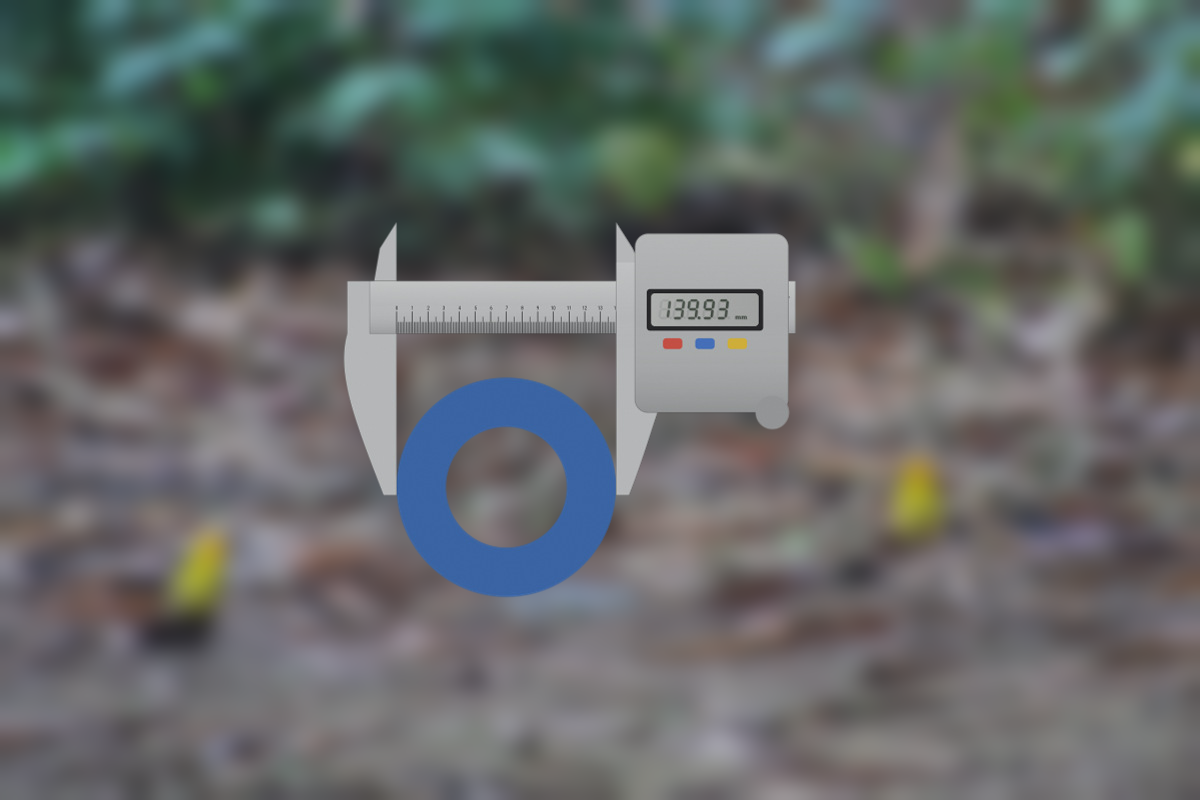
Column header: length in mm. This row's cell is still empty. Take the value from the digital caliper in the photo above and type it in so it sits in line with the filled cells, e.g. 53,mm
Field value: 139.93,mm
